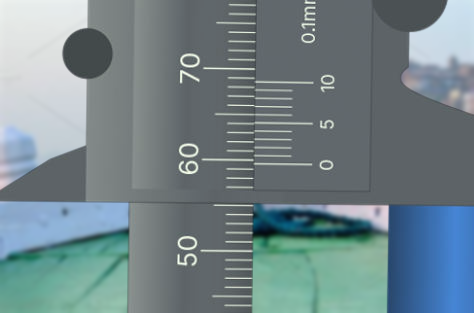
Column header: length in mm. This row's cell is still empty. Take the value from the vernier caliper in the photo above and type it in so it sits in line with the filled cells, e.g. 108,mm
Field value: 59.6,mm
